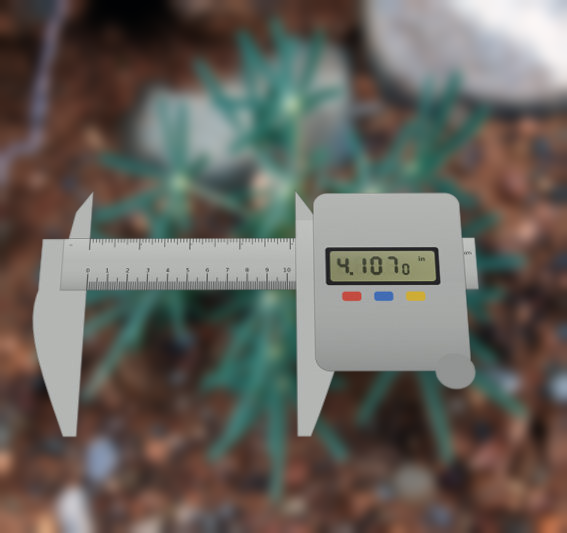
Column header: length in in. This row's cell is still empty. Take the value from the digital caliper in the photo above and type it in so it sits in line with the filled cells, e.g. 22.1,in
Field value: 4.1070,in
